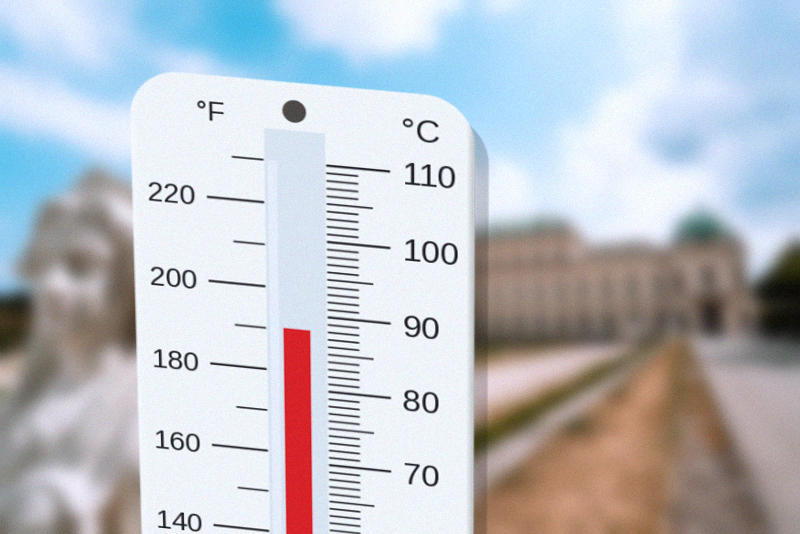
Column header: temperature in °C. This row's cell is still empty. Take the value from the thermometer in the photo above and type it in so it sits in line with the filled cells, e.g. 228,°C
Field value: 88,°C
